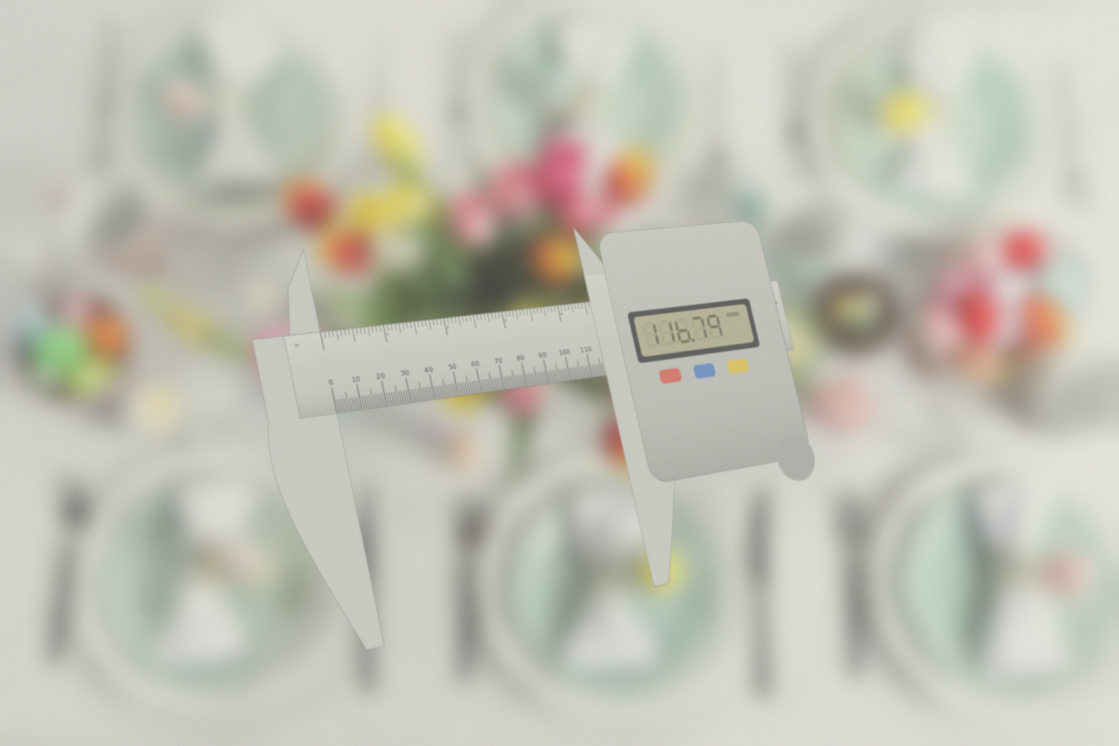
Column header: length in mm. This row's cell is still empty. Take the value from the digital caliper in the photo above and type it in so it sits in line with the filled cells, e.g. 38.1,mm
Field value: 116.79,mm
